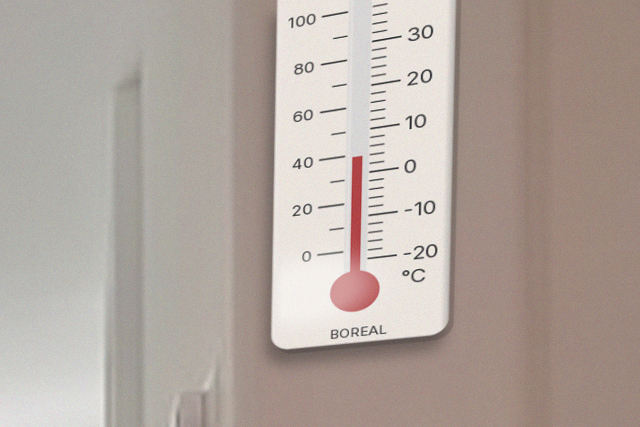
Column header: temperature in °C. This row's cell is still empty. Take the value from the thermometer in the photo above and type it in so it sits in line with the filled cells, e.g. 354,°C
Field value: 4,°C
